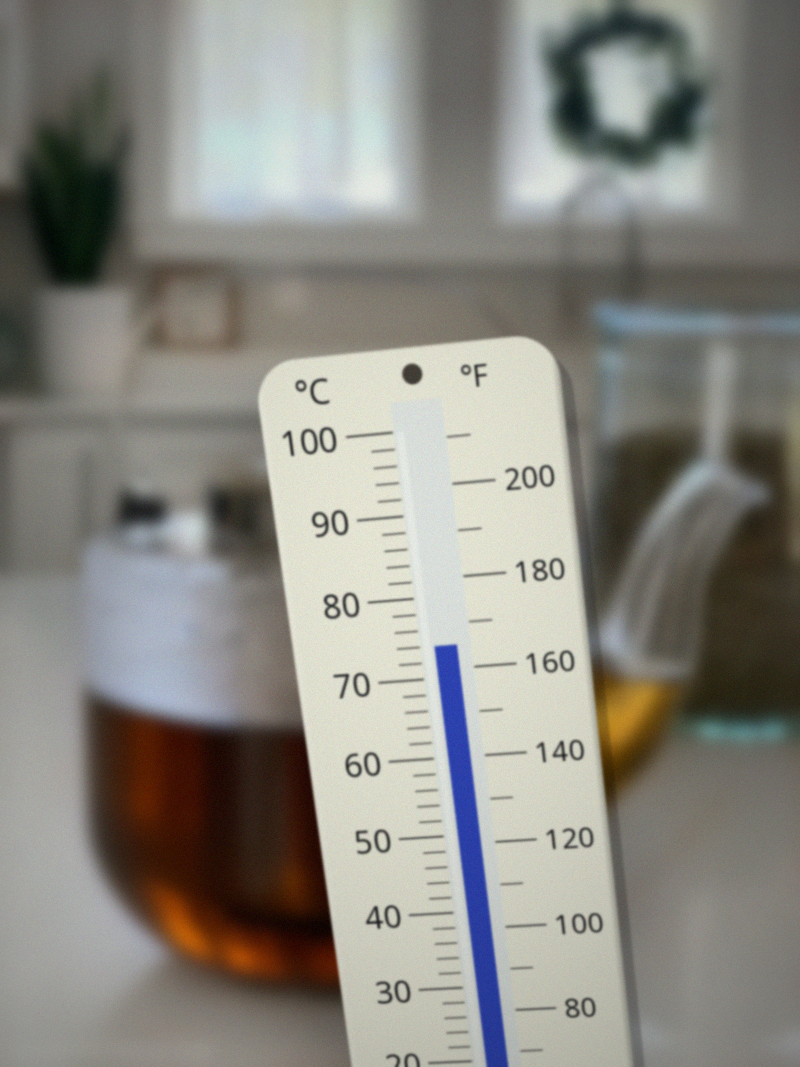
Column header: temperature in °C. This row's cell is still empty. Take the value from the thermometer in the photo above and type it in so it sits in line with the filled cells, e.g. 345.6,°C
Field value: 74,°C
